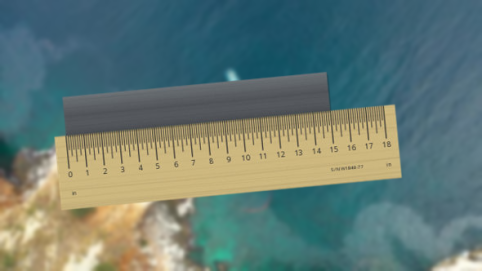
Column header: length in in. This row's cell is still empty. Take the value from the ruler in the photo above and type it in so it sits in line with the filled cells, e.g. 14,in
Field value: 15,in
